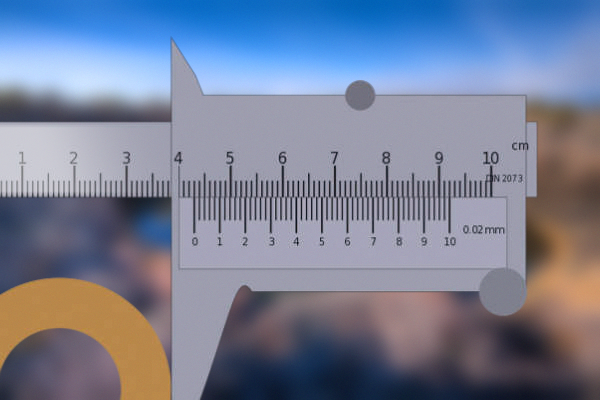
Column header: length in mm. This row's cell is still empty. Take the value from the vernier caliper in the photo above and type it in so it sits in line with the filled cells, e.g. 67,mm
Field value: 43.0,mm
